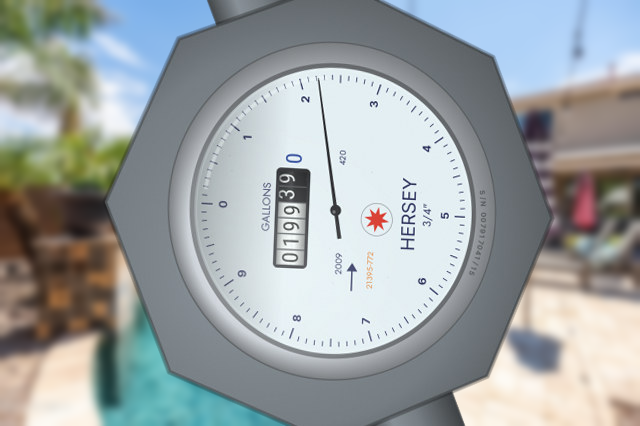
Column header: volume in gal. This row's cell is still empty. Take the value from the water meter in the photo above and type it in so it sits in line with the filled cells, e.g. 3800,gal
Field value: 199392.2,gal
